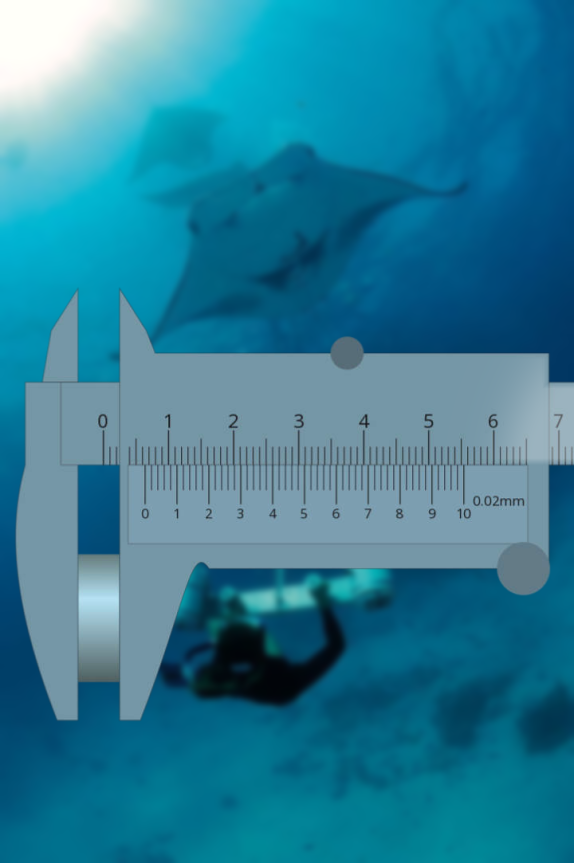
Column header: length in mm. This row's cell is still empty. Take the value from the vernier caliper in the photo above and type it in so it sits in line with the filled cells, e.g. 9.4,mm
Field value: 6.4,mm
